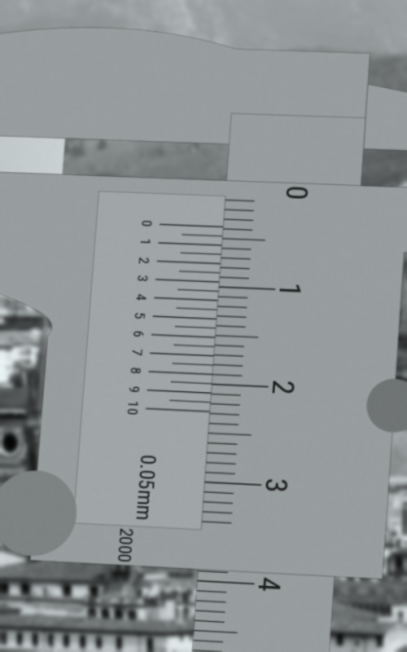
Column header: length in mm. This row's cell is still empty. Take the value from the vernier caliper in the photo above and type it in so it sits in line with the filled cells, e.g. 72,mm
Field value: 3.8,mm
